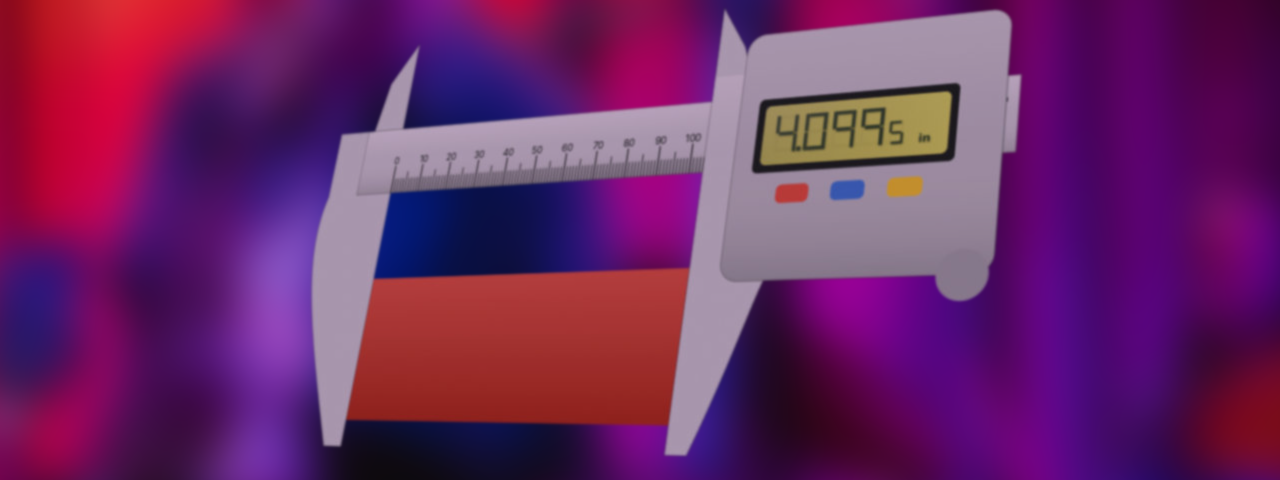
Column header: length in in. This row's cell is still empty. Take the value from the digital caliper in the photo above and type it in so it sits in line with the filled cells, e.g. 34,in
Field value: 4.0995,in
